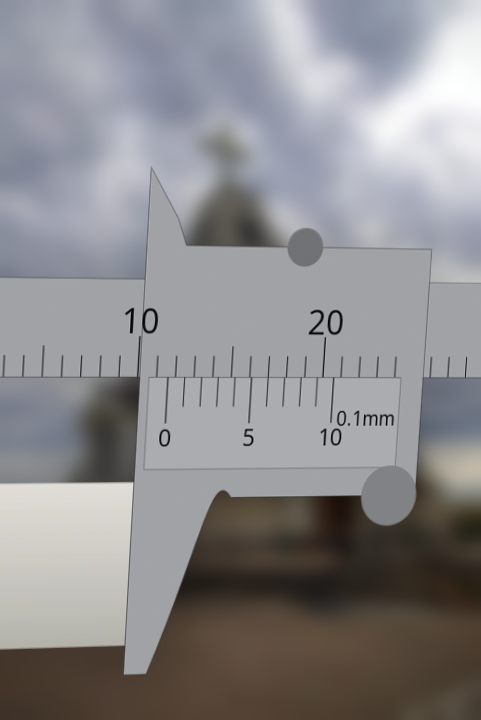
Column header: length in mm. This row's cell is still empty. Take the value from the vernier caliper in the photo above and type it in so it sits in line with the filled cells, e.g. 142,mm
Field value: 11.6,mm
